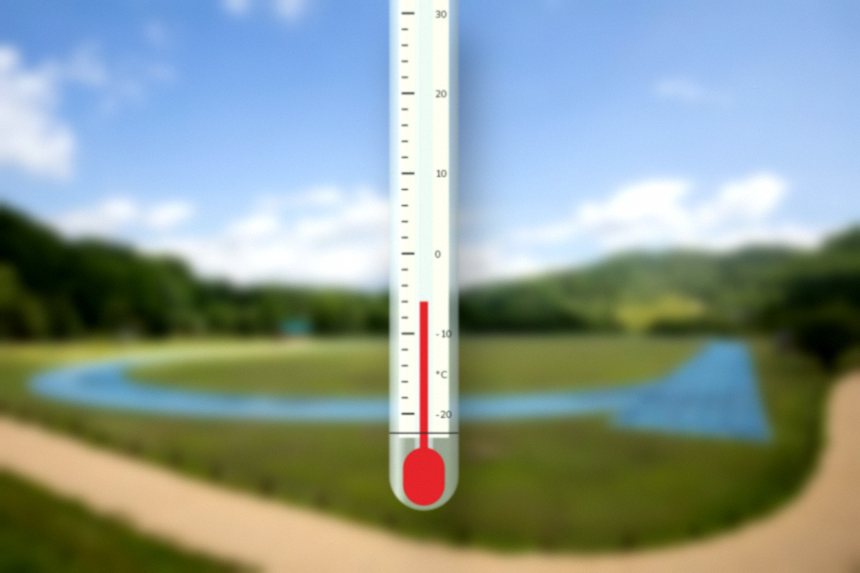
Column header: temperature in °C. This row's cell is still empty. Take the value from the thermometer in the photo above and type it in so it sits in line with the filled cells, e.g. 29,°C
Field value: -6,°C
